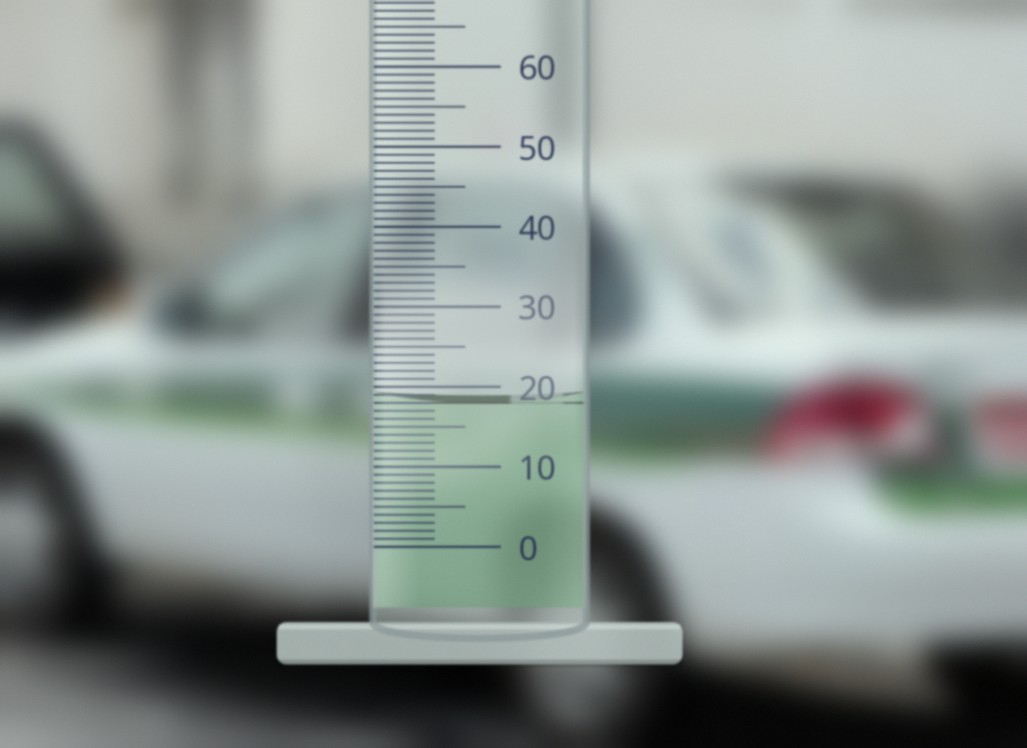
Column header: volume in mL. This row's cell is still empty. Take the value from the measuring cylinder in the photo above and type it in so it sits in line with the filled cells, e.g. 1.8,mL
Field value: 18,mL
